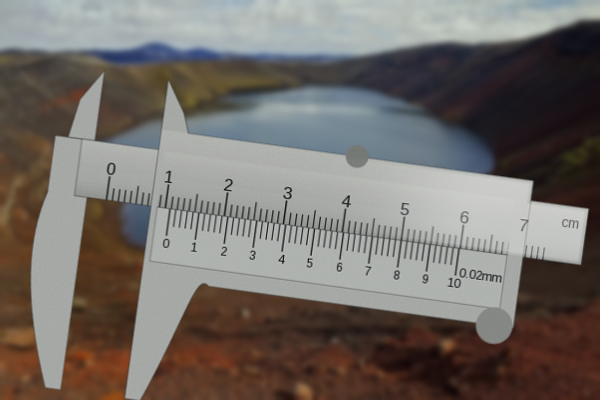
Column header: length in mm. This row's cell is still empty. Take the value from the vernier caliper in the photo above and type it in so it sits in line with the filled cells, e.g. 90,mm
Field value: 10.8,mm
